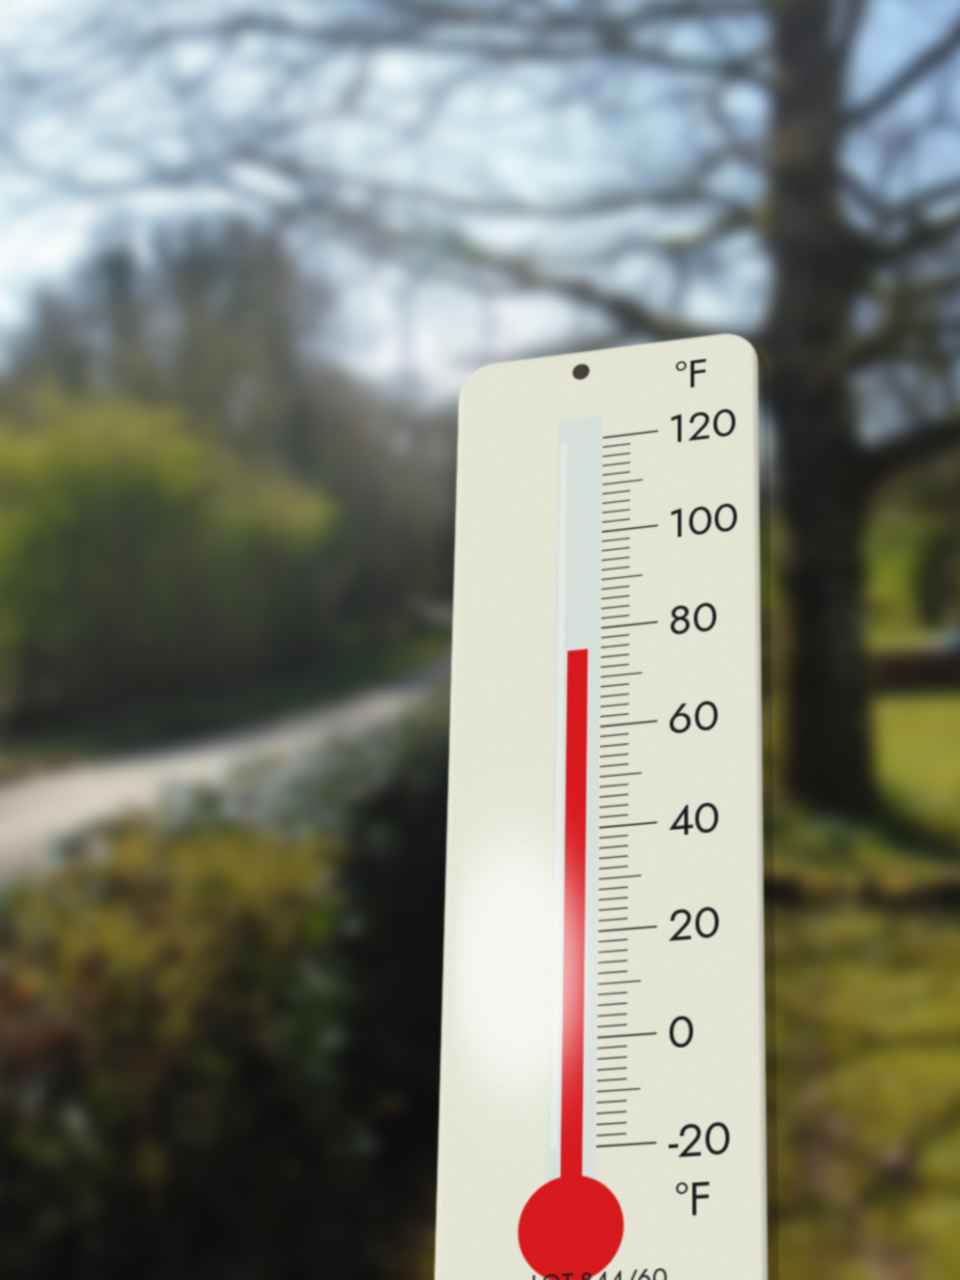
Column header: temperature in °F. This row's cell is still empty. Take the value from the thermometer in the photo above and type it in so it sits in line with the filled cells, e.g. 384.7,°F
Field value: 76,°F
